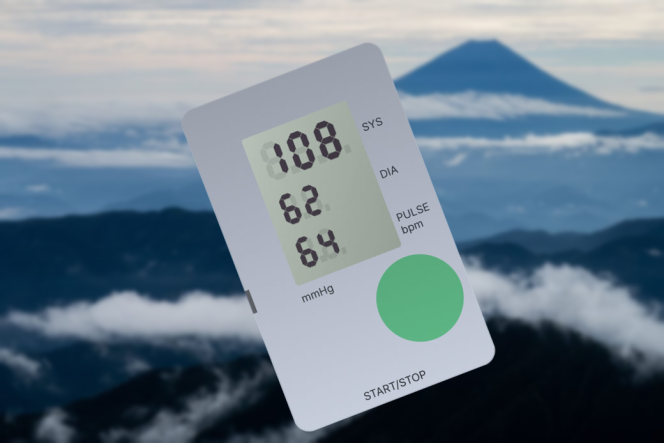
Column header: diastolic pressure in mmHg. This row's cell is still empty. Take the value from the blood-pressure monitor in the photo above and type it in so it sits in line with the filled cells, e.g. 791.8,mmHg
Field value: 62,mmHg
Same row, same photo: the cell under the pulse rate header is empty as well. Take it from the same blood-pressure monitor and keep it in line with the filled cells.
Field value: 64,bpm
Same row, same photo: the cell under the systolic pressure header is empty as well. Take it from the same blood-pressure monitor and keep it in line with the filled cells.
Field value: 108,mmHg
